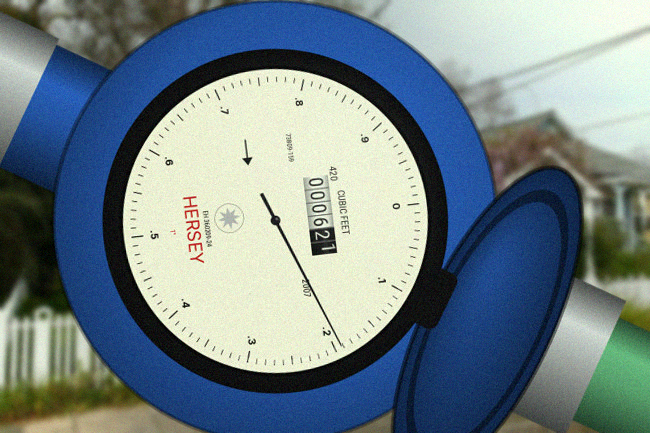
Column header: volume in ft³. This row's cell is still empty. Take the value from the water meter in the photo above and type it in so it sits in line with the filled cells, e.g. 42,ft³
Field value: 621.19,ft³
